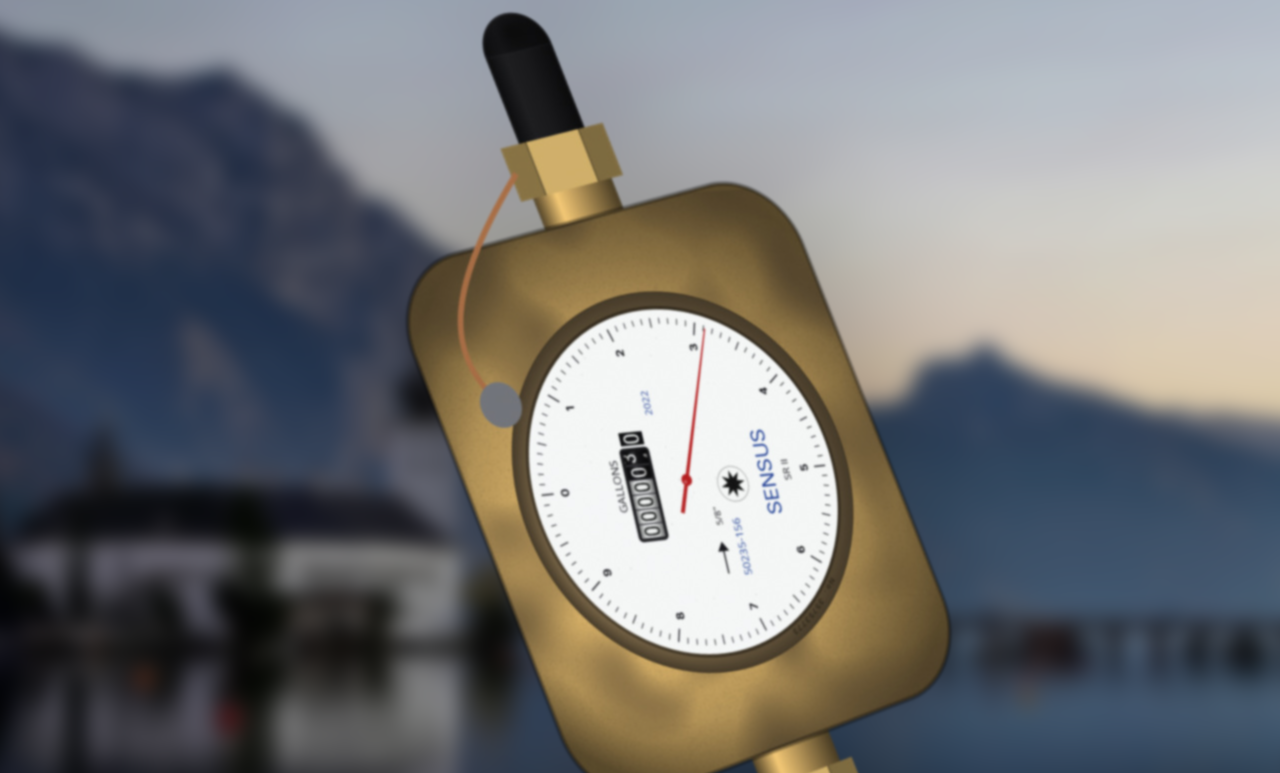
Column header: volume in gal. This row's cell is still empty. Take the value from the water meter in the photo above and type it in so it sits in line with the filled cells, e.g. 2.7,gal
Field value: 33.1,gal
